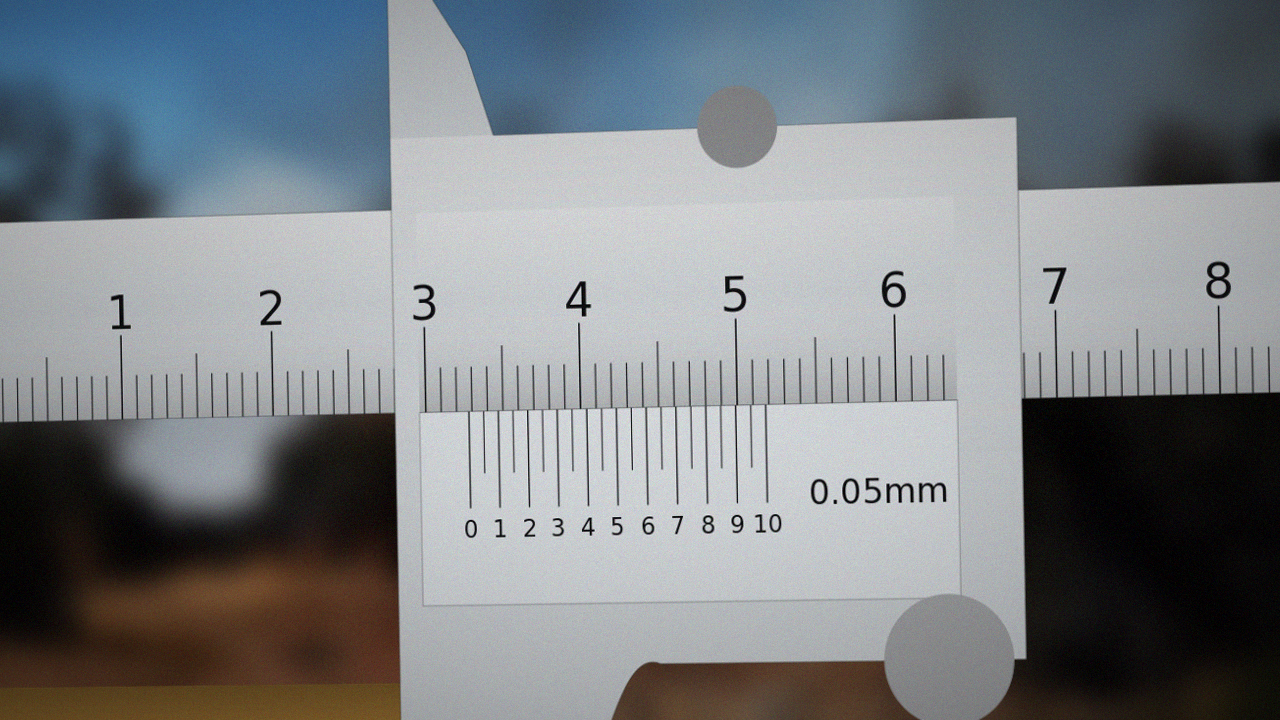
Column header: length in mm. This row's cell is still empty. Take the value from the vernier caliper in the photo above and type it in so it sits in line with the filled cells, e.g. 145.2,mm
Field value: 32.8,mm
